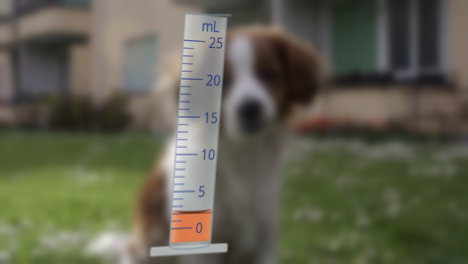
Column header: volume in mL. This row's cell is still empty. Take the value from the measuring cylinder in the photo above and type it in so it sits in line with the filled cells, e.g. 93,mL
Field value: 2,mL
